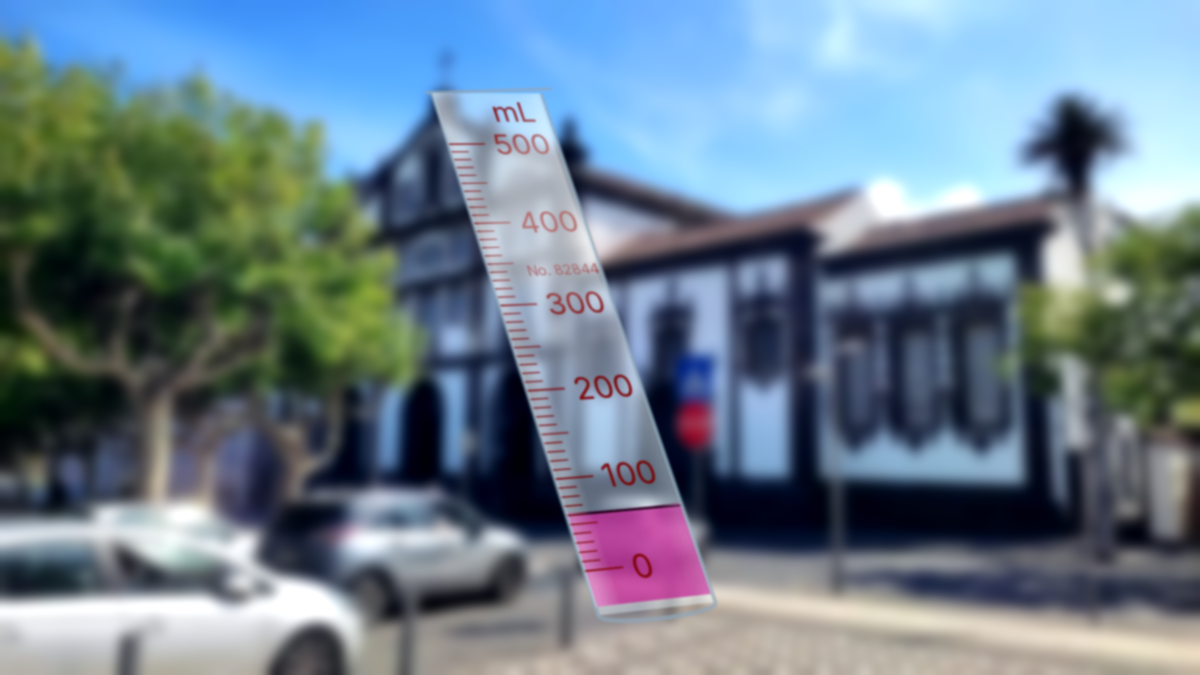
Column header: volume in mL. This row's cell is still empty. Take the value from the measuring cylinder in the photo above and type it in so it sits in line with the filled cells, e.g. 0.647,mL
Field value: 60,mL
